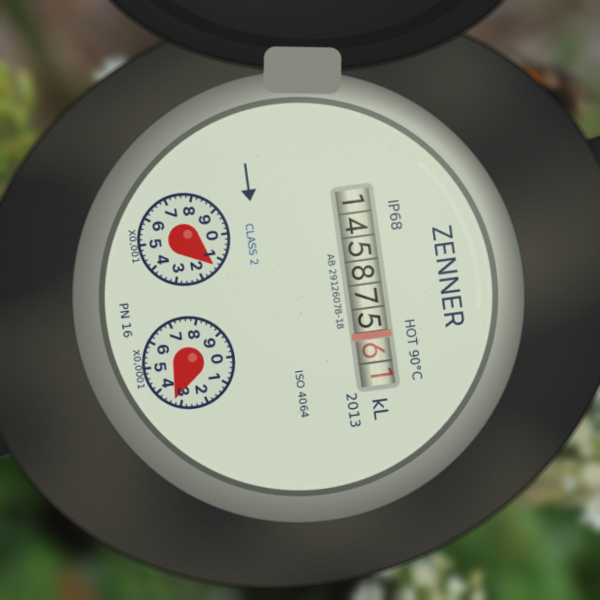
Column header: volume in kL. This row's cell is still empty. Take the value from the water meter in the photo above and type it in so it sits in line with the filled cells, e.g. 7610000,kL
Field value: 145875.6113,kL
